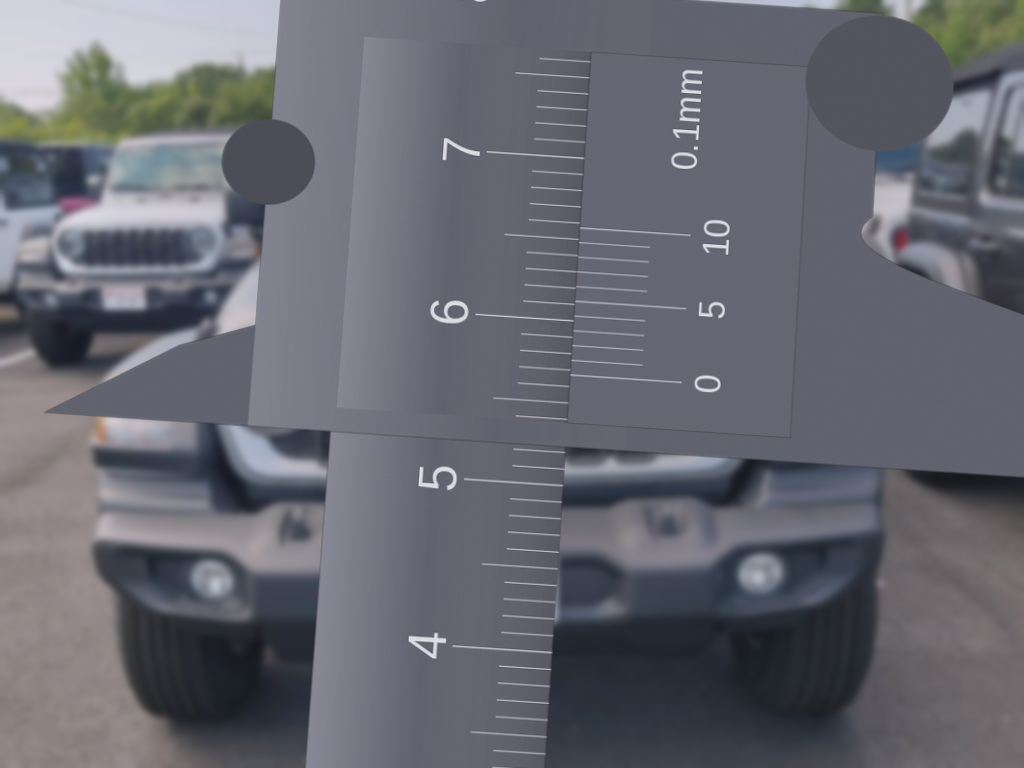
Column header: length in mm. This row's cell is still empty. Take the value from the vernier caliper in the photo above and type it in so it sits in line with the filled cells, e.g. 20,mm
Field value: 56.7,mm
